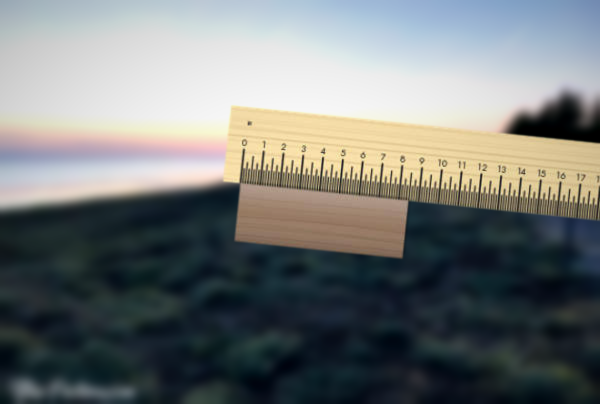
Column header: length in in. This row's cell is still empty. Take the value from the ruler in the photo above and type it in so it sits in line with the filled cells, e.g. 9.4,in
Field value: 8.5,in
